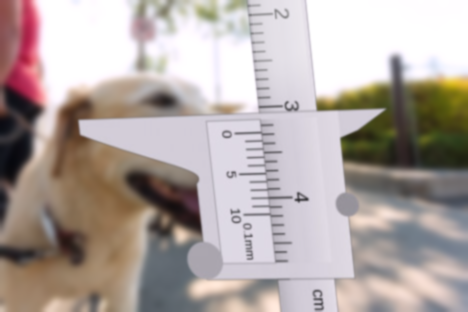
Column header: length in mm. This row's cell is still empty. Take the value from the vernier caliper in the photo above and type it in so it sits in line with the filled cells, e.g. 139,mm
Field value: 32.8,mm
